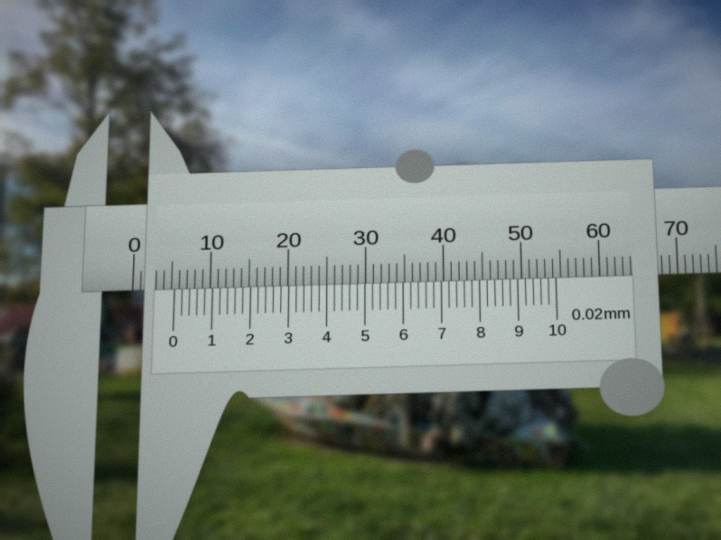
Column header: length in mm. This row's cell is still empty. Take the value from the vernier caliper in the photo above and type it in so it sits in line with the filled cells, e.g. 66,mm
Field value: 5.4,mm
